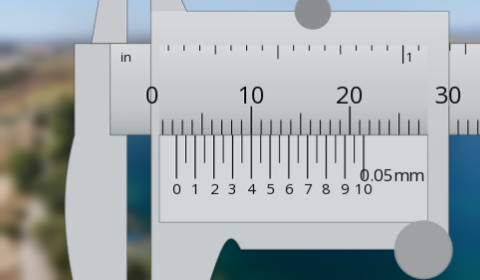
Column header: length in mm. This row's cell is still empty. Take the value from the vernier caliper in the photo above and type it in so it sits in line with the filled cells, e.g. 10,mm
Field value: 2.4,mm
